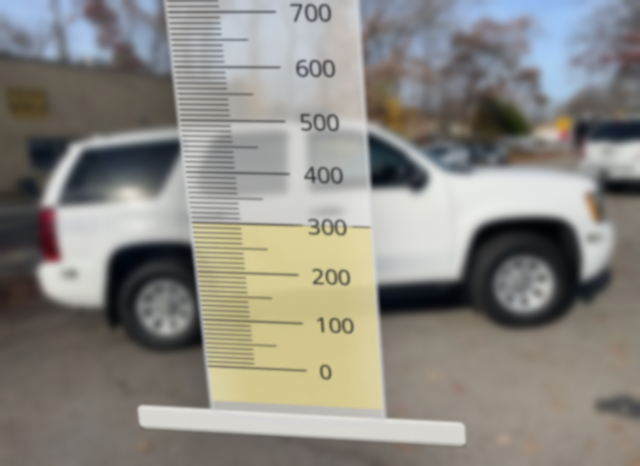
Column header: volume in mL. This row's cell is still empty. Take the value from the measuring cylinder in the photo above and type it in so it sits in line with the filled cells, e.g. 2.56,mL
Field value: 300,mL
